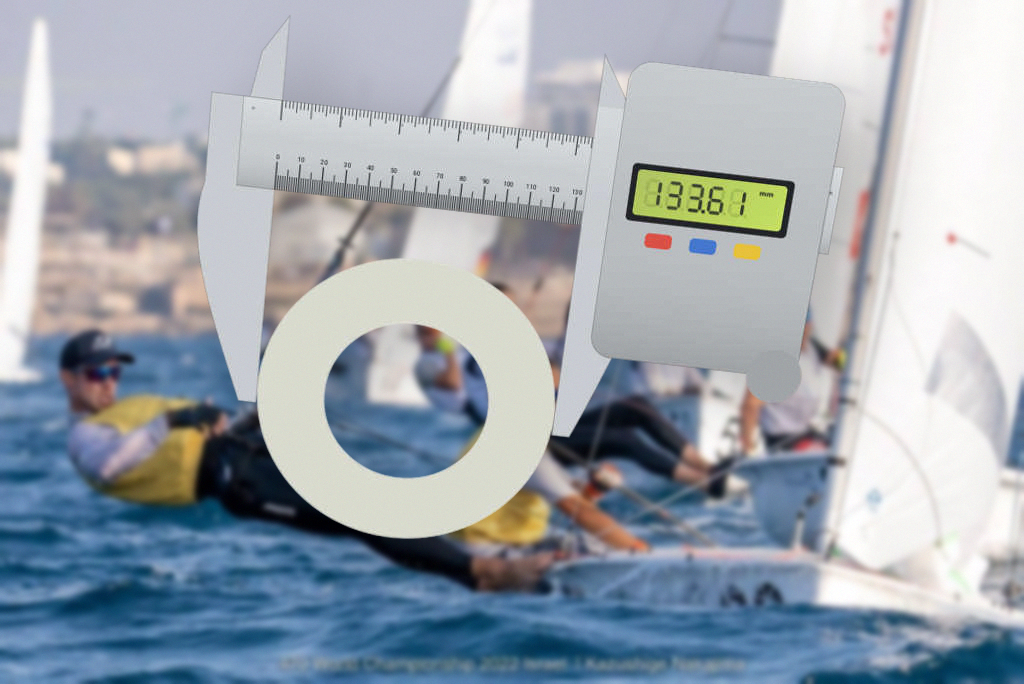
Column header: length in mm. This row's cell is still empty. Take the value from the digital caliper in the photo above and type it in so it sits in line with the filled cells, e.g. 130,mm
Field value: 133.61,mm
